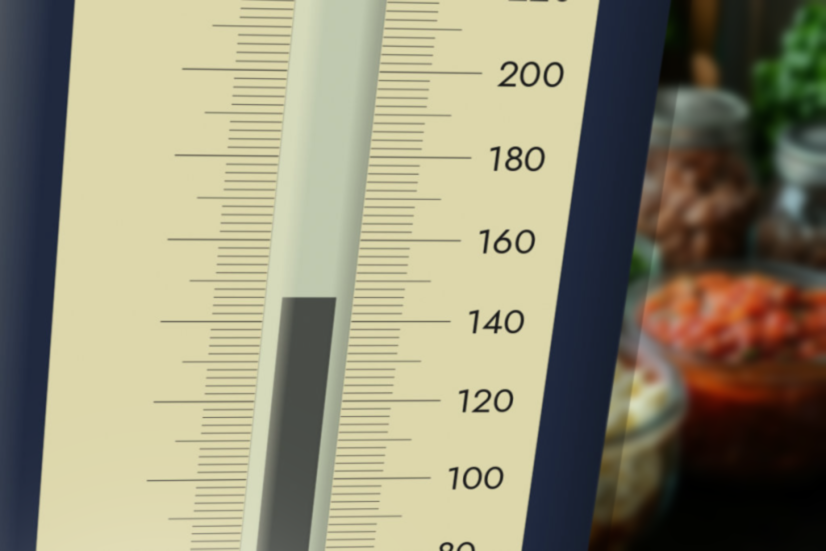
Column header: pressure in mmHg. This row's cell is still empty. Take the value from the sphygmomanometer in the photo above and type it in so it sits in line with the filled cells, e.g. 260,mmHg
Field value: 146,mmHg
